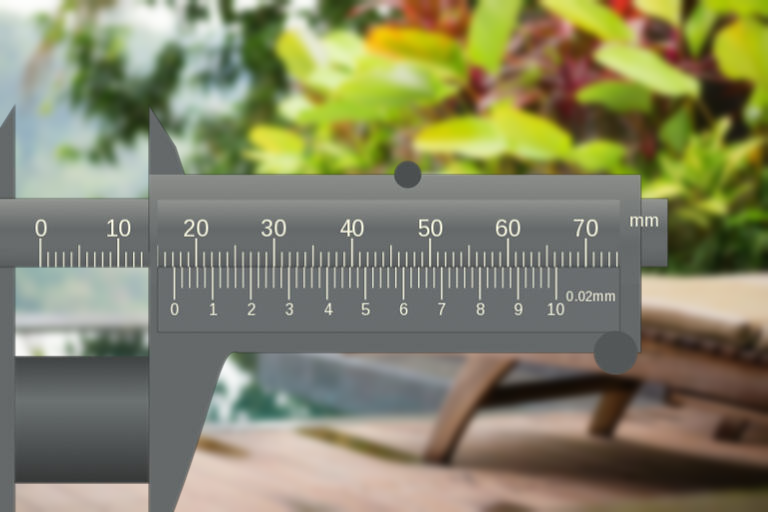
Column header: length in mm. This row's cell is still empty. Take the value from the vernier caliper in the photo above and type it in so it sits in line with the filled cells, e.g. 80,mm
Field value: 17.2,mm
